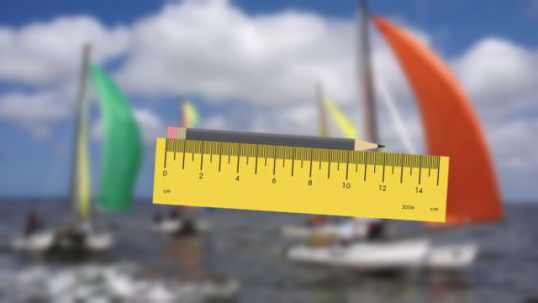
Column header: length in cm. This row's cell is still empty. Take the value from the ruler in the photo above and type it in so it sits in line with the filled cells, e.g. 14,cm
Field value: 12,cm
